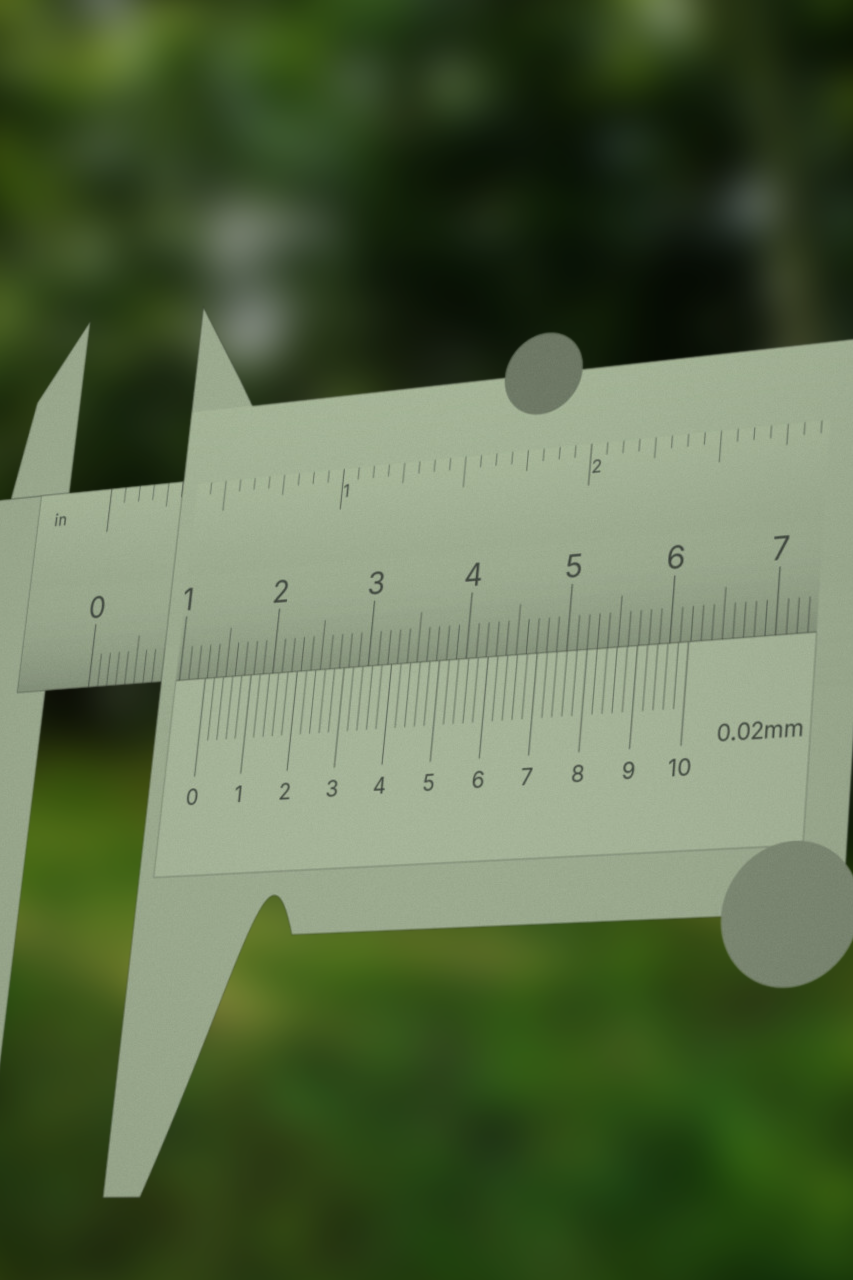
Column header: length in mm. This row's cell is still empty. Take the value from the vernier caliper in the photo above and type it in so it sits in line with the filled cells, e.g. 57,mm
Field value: 12.8,mm
